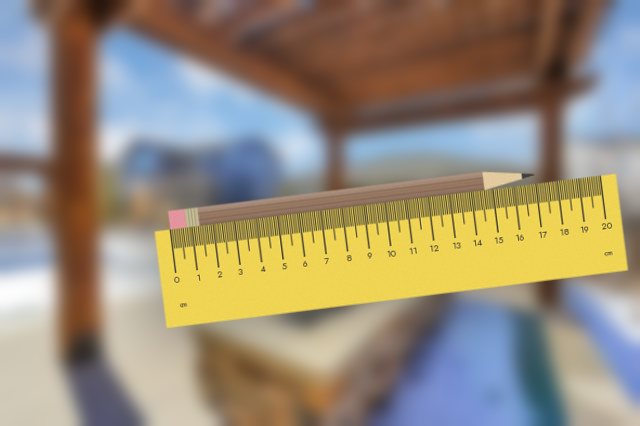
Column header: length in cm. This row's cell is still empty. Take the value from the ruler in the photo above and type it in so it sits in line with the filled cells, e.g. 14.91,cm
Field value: 17,cm
